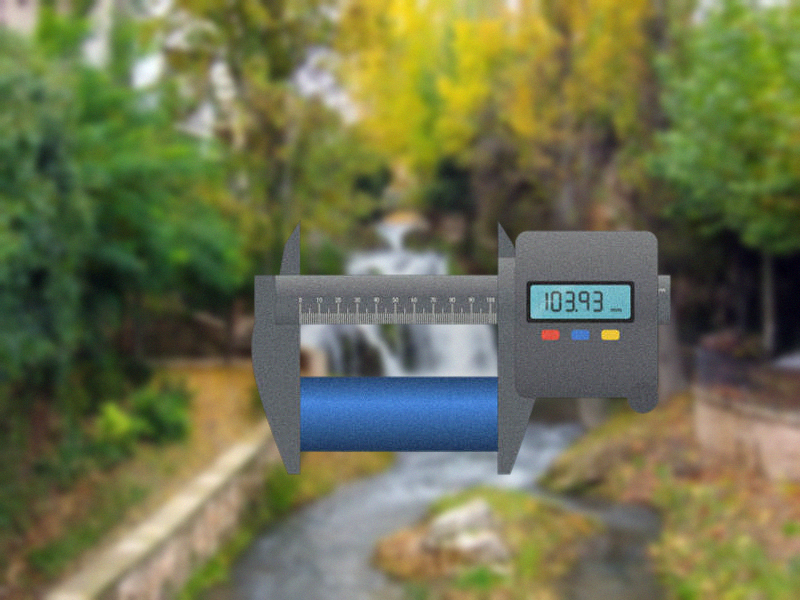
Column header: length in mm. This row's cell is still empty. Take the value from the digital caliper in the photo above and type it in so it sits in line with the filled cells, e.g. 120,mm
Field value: 103.93,mm
